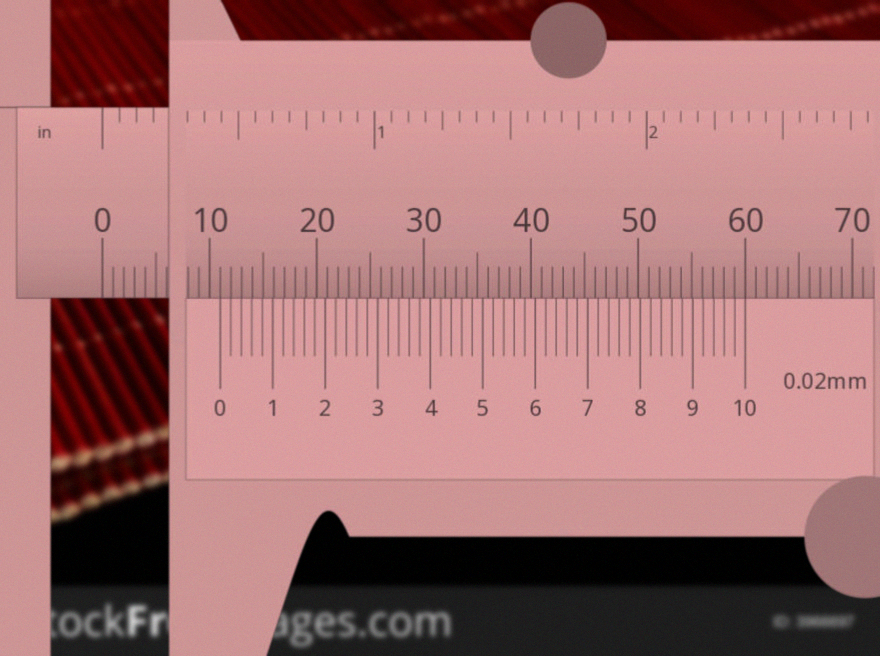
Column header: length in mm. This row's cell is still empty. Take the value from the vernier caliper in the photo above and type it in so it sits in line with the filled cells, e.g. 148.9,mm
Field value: 11.0,mm
